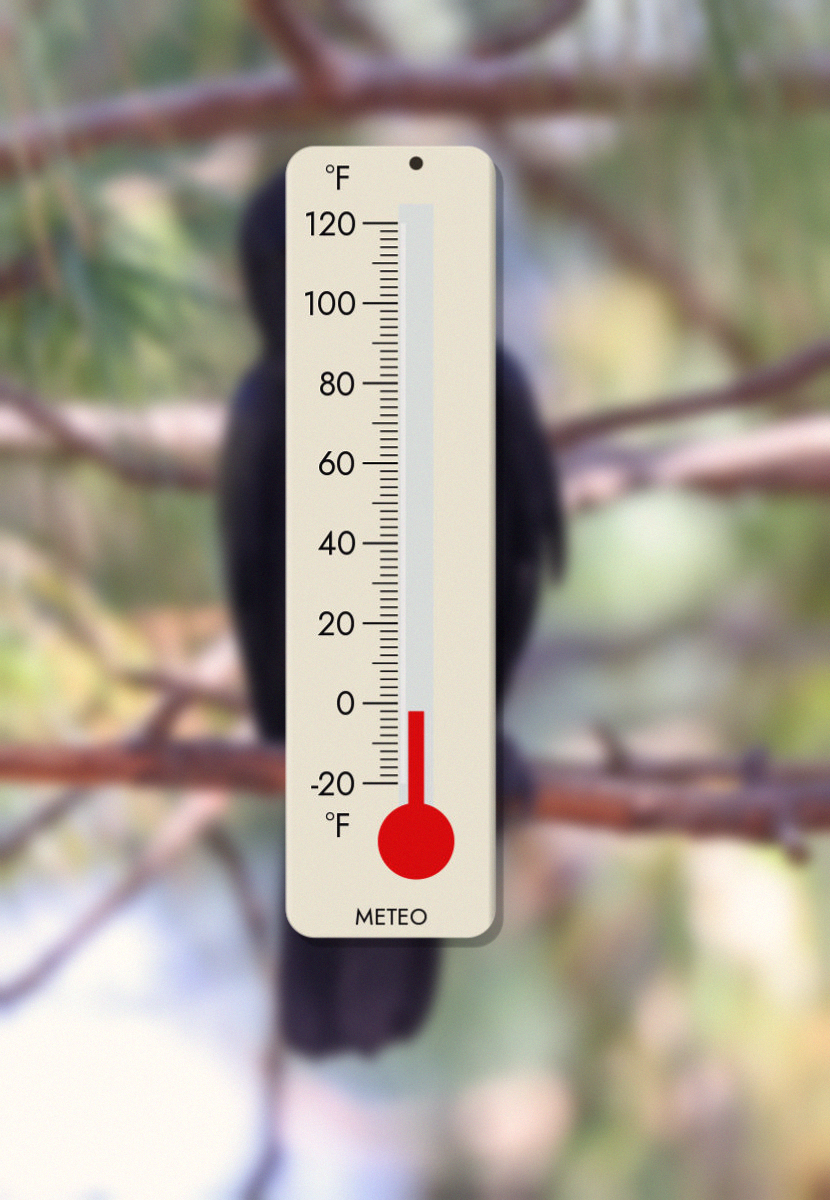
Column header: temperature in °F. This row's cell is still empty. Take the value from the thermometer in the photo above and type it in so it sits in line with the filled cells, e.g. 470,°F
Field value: -2,°F
